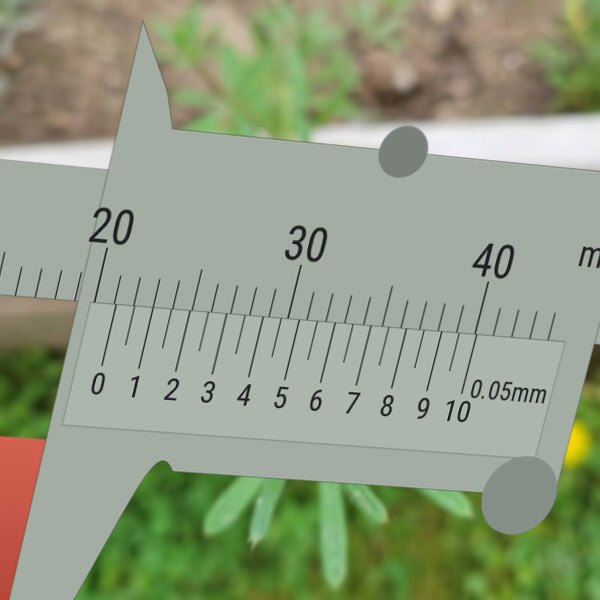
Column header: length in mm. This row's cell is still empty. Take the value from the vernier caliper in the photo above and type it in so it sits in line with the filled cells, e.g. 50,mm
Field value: 21.1,mm
